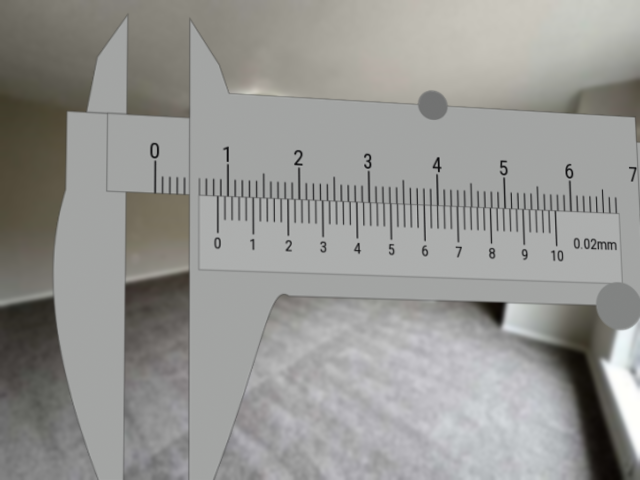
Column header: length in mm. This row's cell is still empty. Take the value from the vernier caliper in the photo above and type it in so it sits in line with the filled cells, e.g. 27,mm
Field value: 8.6,mm
